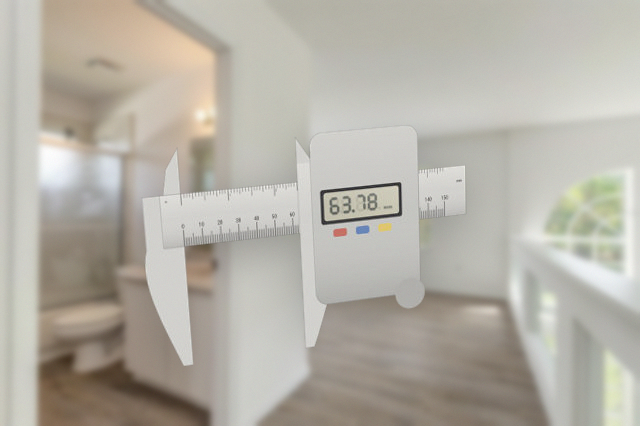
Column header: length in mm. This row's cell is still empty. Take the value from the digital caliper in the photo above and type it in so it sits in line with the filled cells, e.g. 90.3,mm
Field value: 63.78,mm
